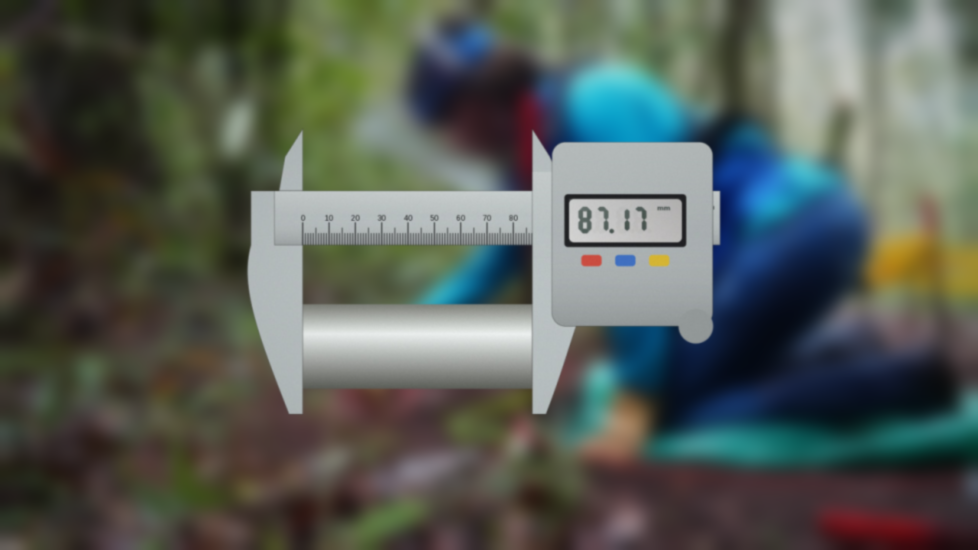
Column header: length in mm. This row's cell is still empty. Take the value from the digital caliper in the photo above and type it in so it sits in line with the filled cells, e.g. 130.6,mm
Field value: 87.17,mm
